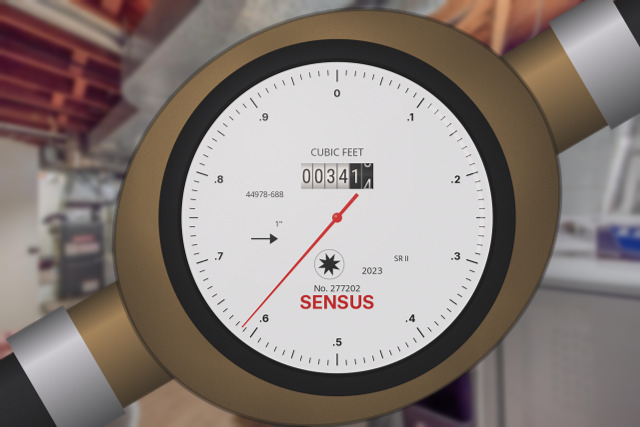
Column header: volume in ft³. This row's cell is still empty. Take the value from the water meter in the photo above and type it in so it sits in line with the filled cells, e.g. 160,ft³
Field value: 3413.61,ft³
